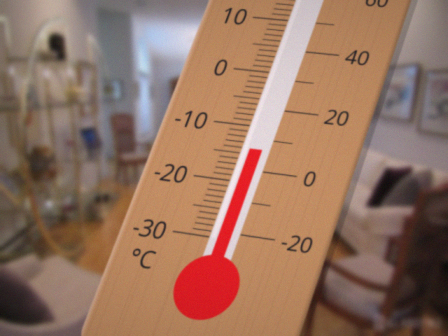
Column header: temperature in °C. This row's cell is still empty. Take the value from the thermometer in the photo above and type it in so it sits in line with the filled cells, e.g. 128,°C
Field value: -14,°C
